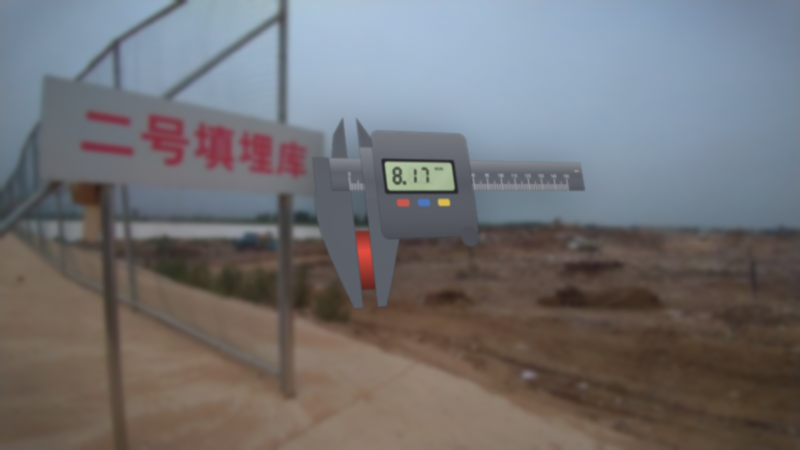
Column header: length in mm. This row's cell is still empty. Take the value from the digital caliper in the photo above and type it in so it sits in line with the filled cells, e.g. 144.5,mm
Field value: 8.17,mm
